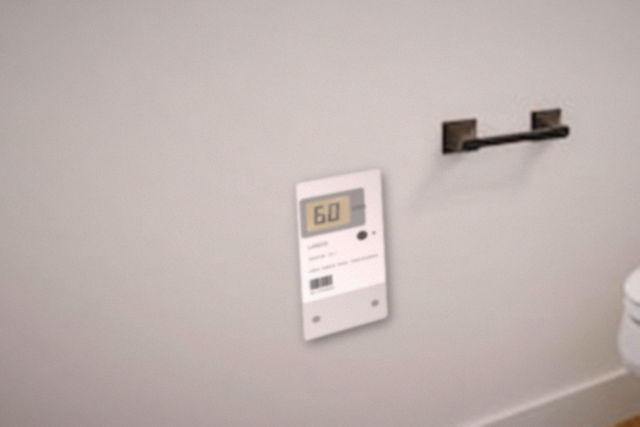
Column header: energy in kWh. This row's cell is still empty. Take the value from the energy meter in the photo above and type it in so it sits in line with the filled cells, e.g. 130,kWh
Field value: 60,kWh
